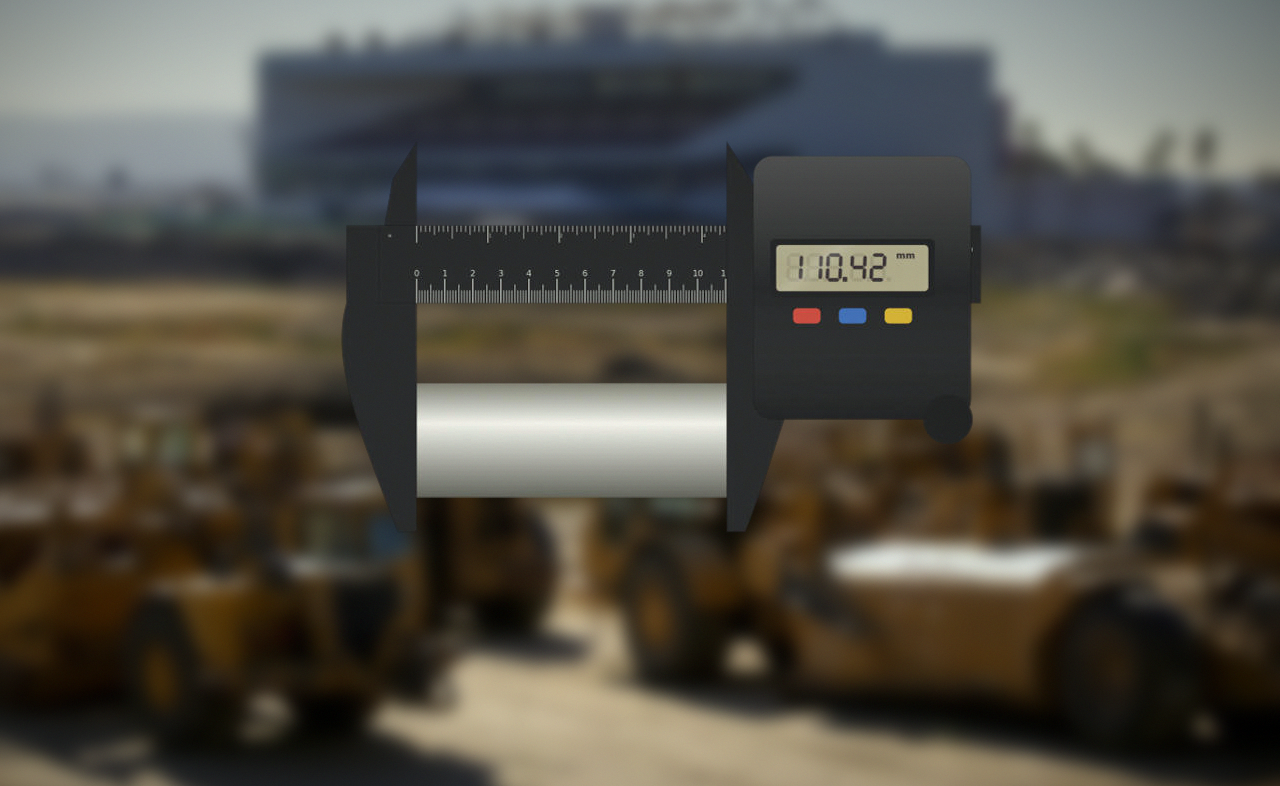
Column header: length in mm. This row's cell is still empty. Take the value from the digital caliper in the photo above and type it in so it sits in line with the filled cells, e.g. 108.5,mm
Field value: 110.42,mm
